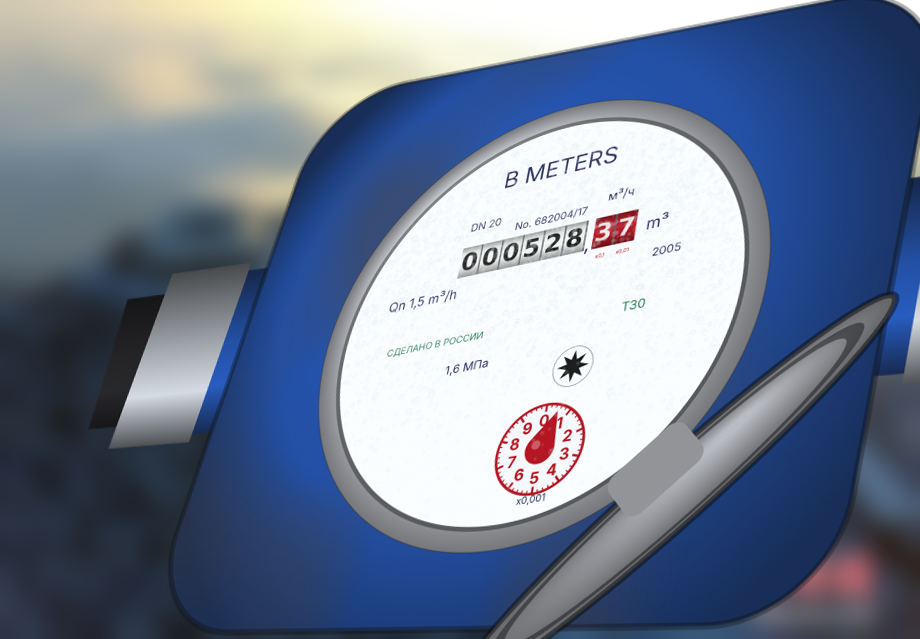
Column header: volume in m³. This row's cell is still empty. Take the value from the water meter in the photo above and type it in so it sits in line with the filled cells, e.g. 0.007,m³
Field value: 528.370,m³
